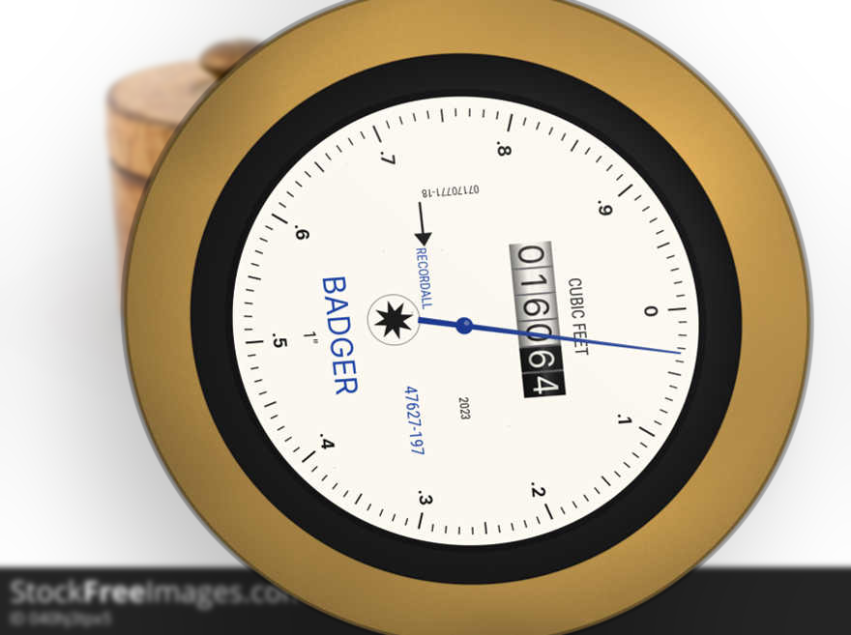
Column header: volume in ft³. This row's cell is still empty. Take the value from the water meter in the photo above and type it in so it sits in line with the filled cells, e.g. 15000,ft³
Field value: 16064.03,ft³
